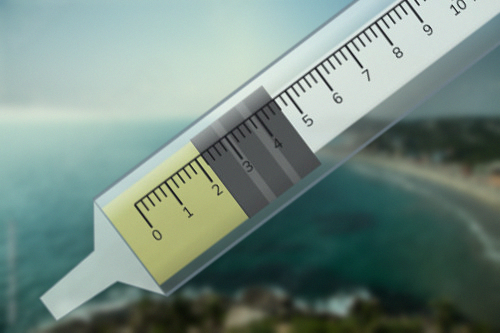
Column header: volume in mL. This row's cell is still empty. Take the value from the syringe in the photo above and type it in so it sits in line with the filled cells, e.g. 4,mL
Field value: 2.2,mL
